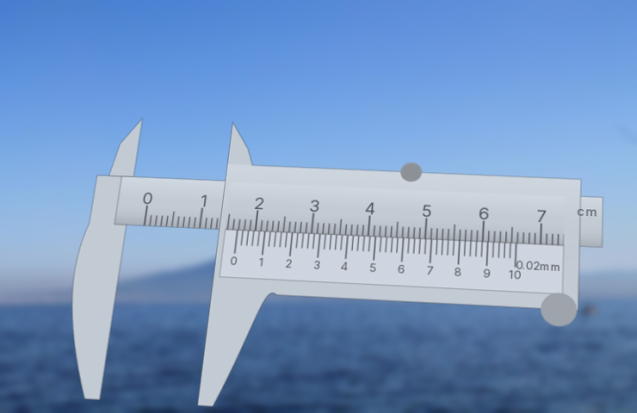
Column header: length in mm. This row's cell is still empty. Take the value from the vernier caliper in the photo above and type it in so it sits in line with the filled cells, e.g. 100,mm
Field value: 16.8,mm
